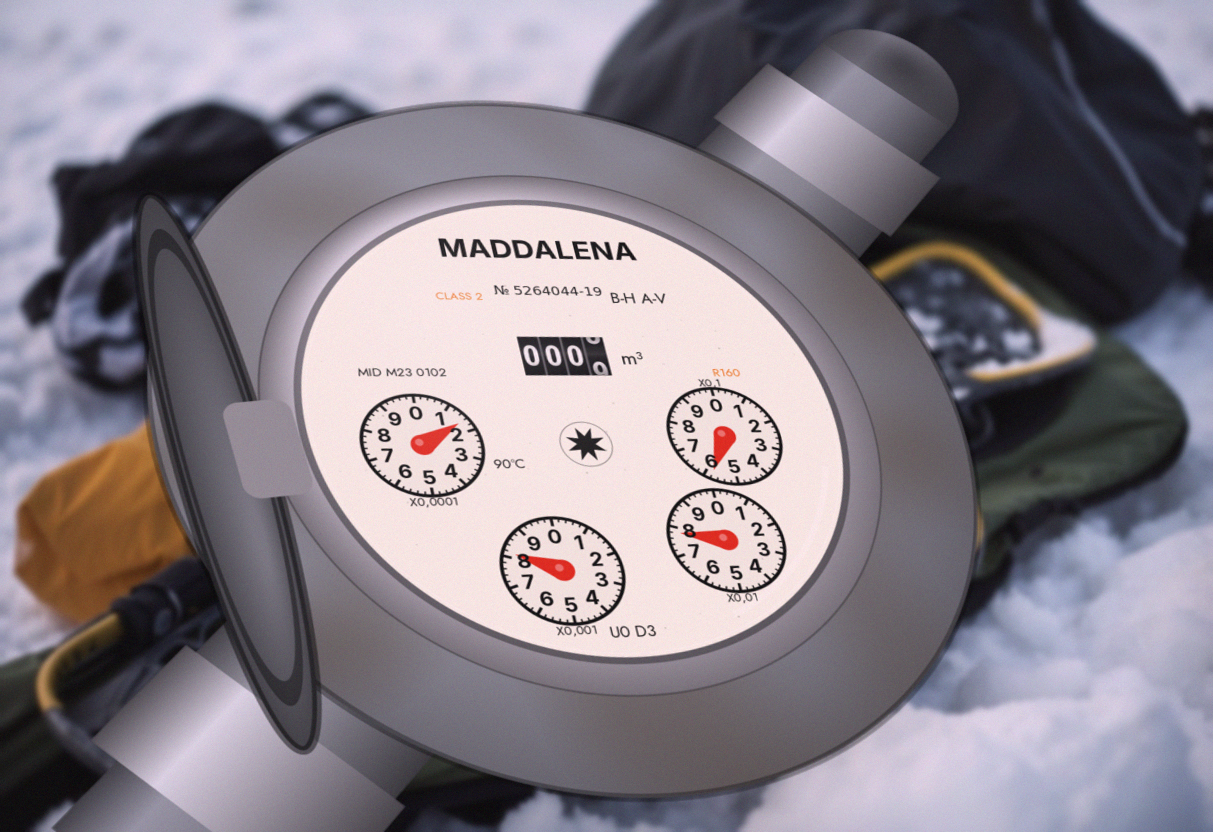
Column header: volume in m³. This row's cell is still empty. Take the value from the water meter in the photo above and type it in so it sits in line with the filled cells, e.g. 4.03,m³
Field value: 8.5781,m³
